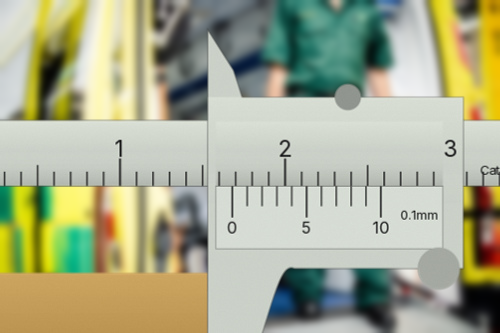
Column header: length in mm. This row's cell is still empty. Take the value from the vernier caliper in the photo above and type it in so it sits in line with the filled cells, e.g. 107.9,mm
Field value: 16.8,mm
